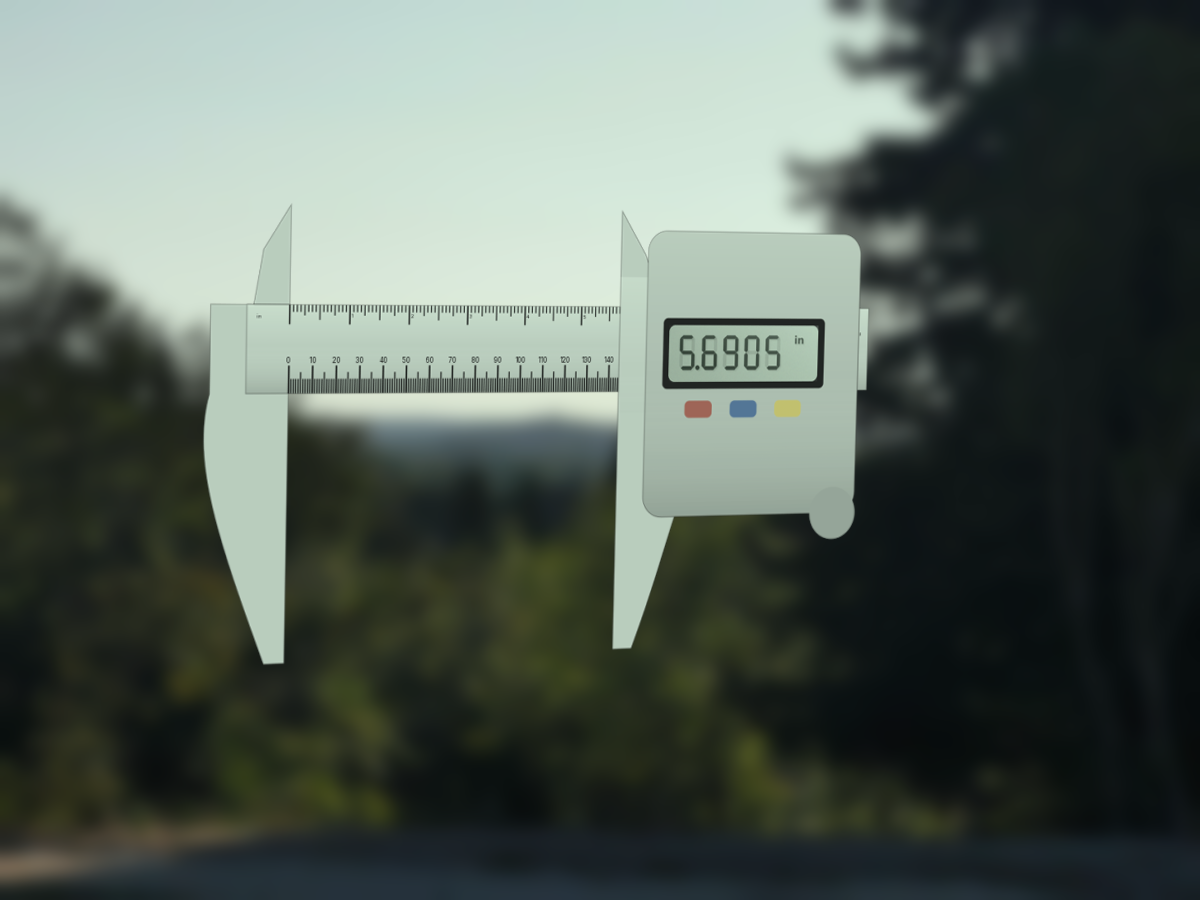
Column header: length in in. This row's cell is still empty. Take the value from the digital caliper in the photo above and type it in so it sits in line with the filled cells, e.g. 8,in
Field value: 5.6905,in
